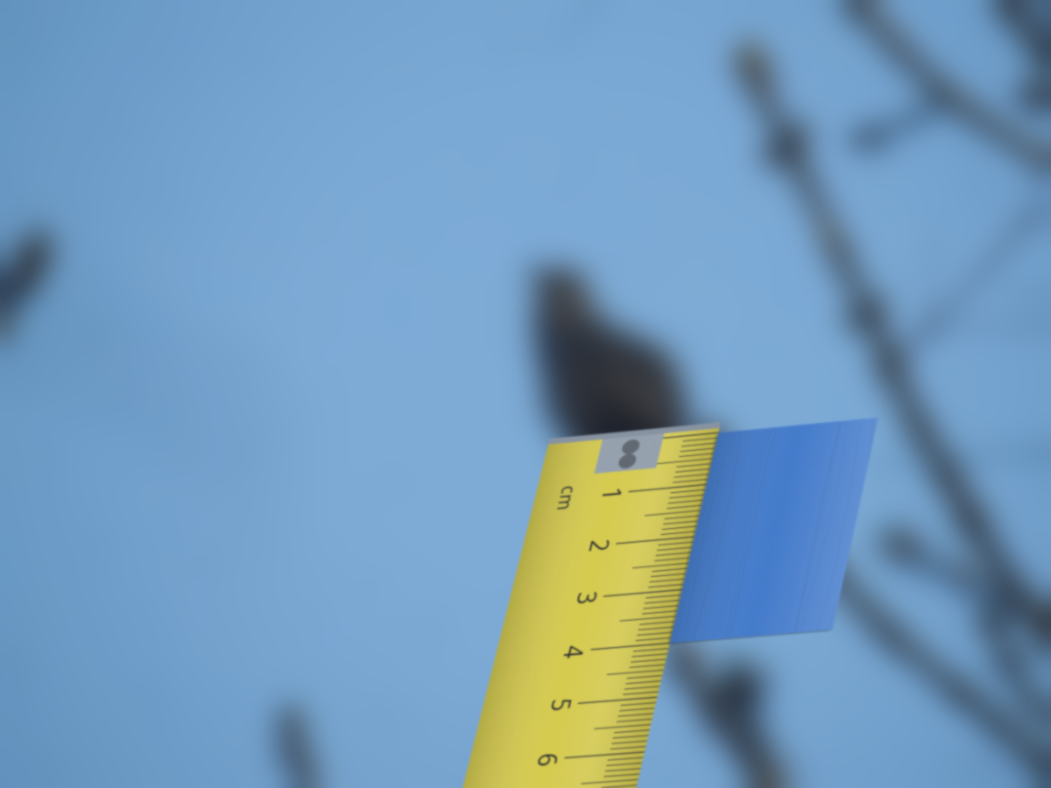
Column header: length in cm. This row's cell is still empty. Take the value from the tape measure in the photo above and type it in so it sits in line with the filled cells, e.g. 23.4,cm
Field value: 4,cm
